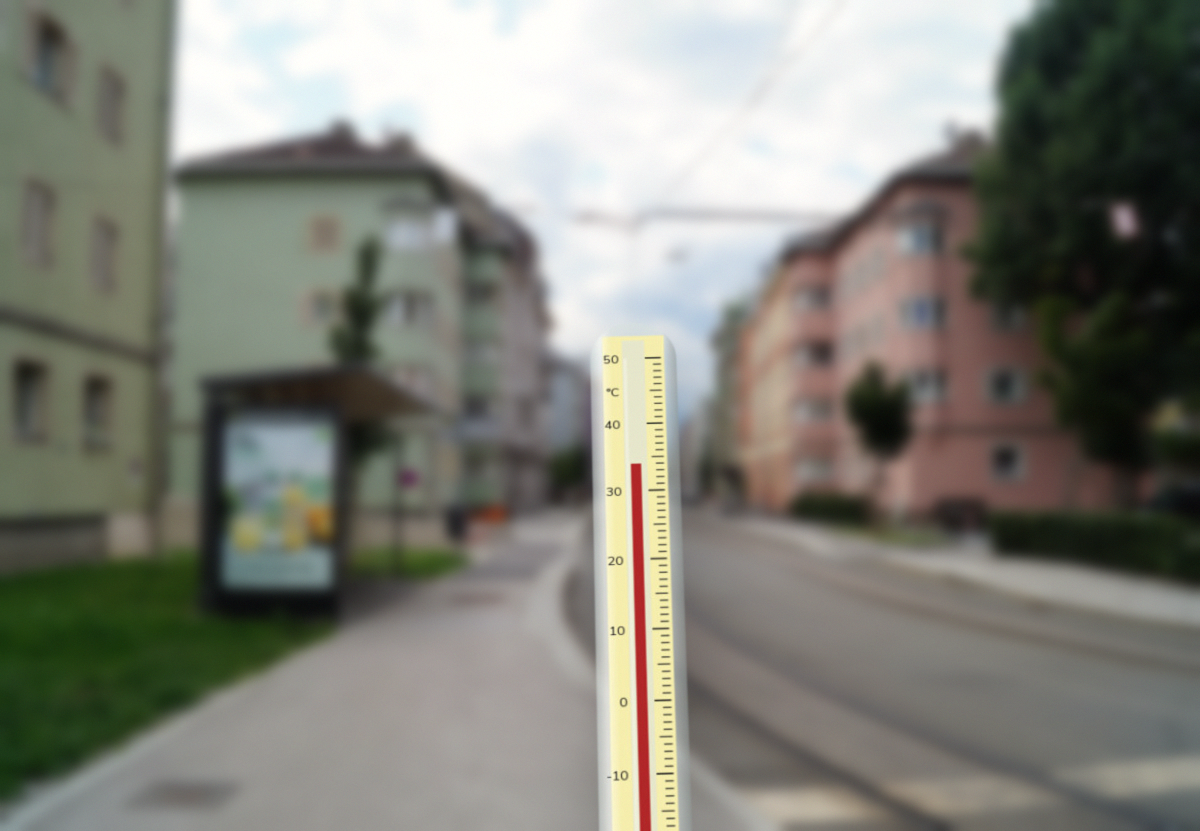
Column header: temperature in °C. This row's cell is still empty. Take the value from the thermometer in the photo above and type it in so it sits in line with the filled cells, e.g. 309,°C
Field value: 34,°C
